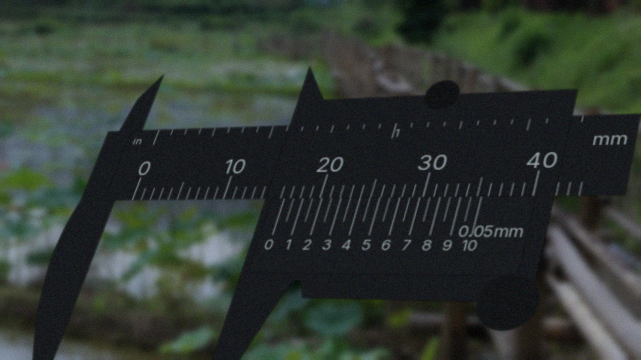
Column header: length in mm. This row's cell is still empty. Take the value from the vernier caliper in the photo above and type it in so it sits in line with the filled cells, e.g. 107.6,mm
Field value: 16.4,mm
